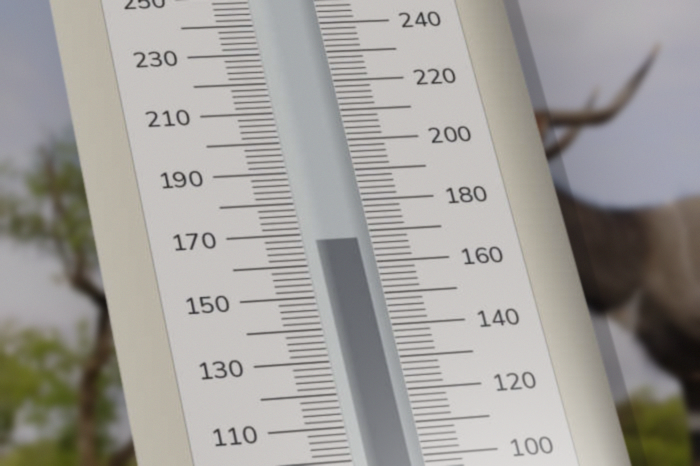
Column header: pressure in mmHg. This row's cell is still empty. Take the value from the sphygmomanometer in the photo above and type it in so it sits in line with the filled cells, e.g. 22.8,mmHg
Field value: 168,mmHg
